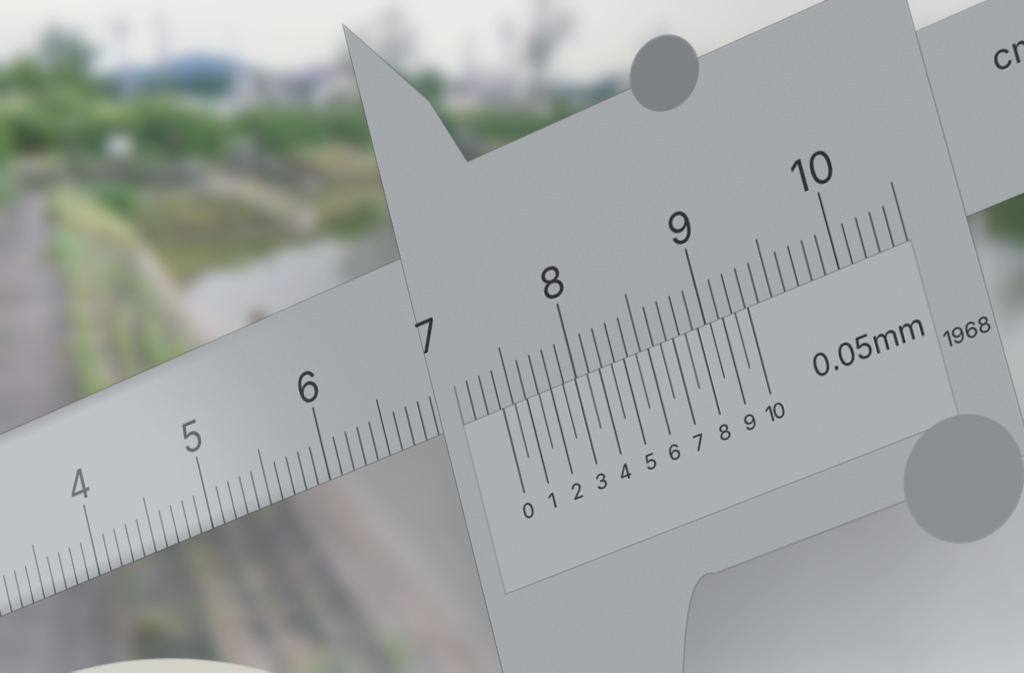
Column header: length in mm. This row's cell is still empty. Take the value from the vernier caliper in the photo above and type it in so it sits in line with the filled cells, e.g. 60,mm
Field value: 74.2,mm
